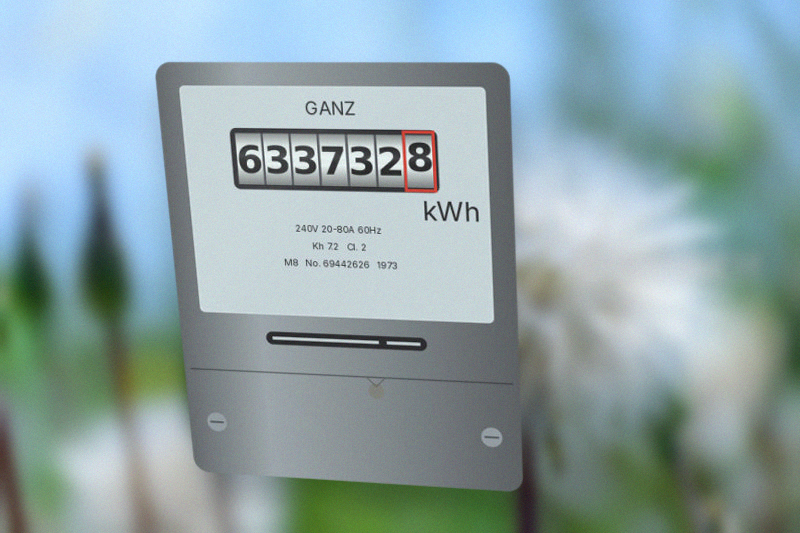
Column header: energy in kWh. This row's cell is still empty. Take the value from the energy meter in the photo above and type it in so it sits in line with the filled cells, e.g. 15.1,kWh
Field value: 633732.8,kWh
